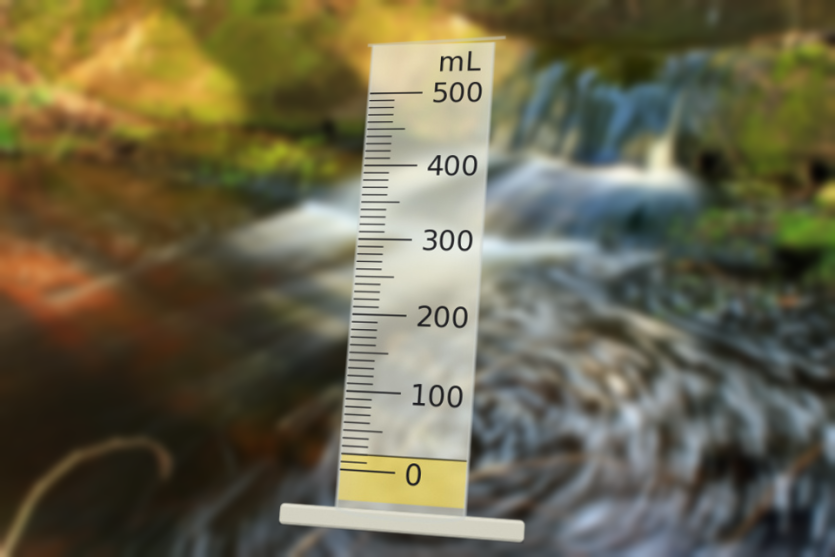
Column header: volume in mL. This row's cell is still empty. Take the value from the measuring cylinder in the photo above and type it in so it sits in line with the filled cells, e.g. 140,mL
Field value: 20,mL
